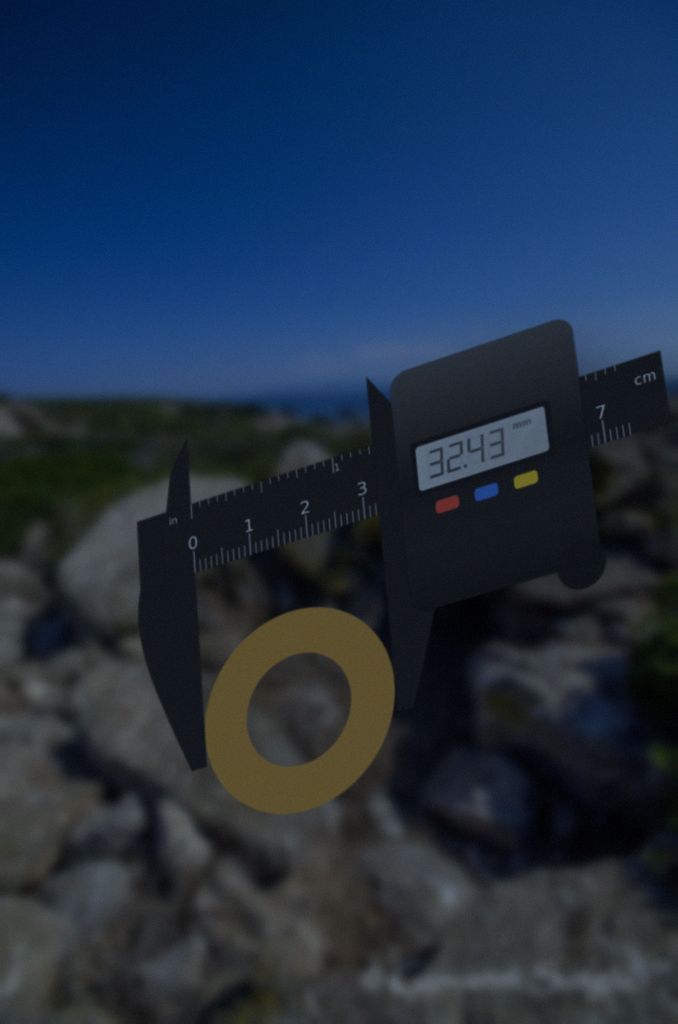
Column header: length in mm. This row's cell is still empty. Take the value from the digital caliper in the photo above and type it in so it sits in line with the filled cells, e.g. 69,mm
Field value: 32.43,mm
